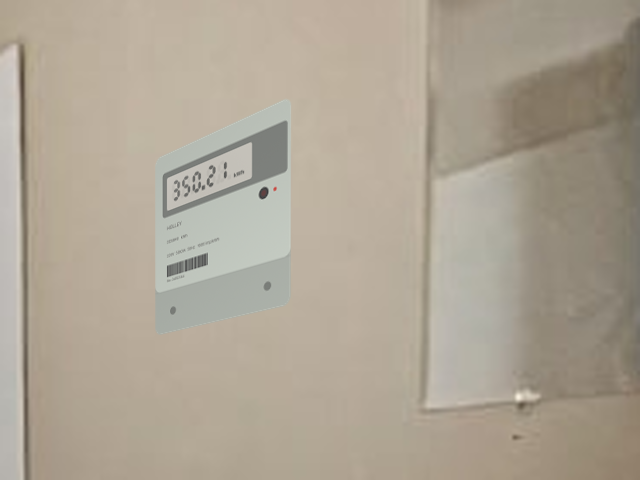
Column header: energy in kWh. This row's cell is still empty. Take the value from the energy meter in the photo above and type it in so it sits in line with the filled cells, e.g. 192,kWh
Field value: 350.21,kWh
